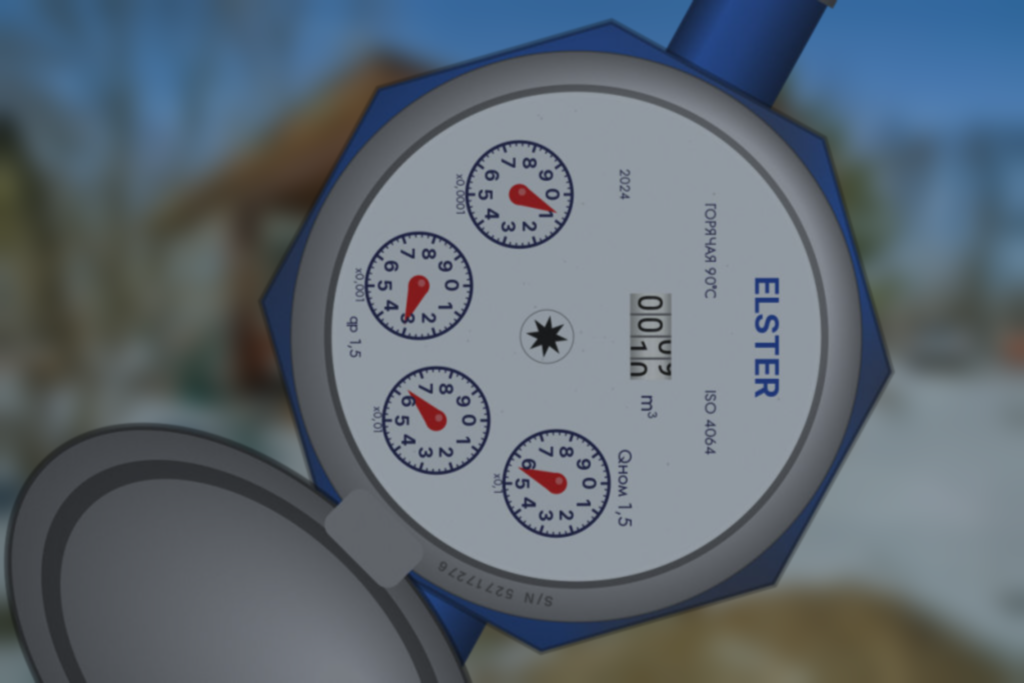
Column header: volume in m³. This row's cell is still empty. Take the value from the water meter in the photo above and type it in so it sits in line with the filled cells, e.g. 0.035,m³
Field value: 9.5630,m³
